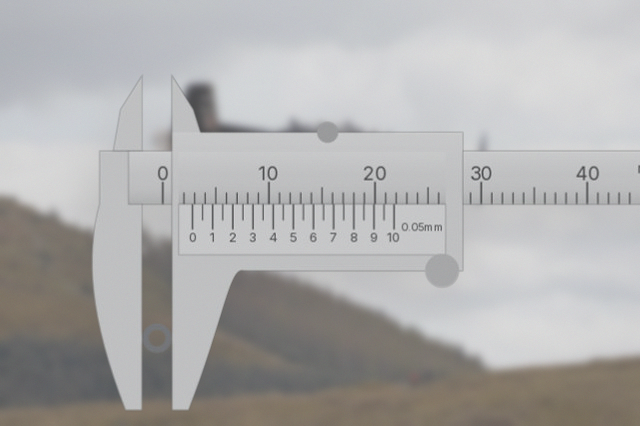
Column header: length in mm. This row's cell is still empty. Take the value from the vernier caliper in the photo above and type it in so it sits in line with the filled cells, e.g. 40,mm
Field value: 2.8,mm
